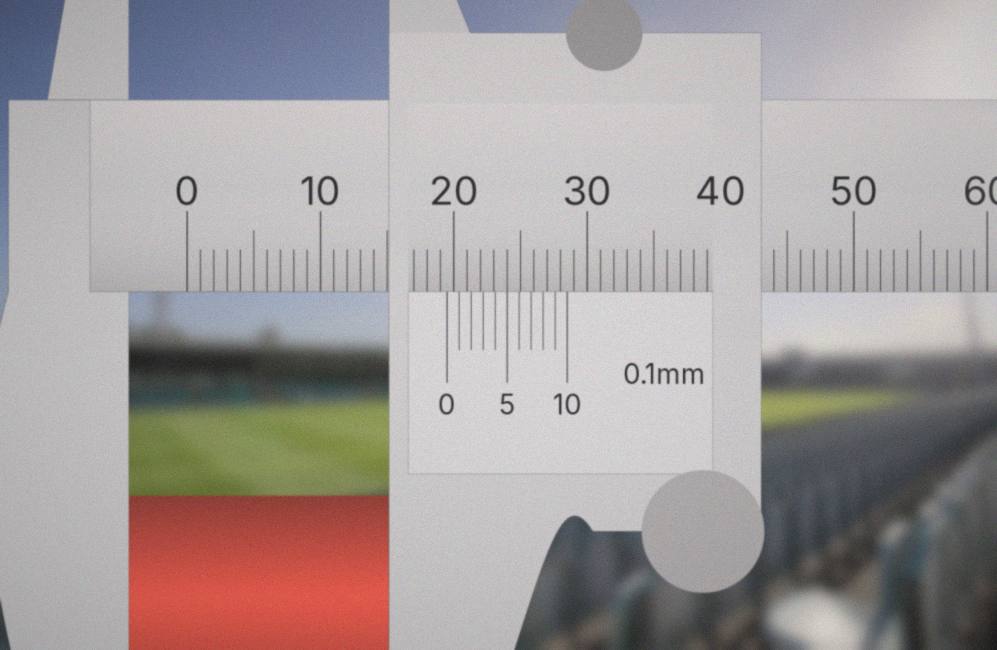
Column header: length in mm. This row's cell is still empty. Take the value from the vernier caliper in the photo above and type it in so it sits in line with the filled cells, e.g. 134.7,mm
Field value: 19.5,mm
